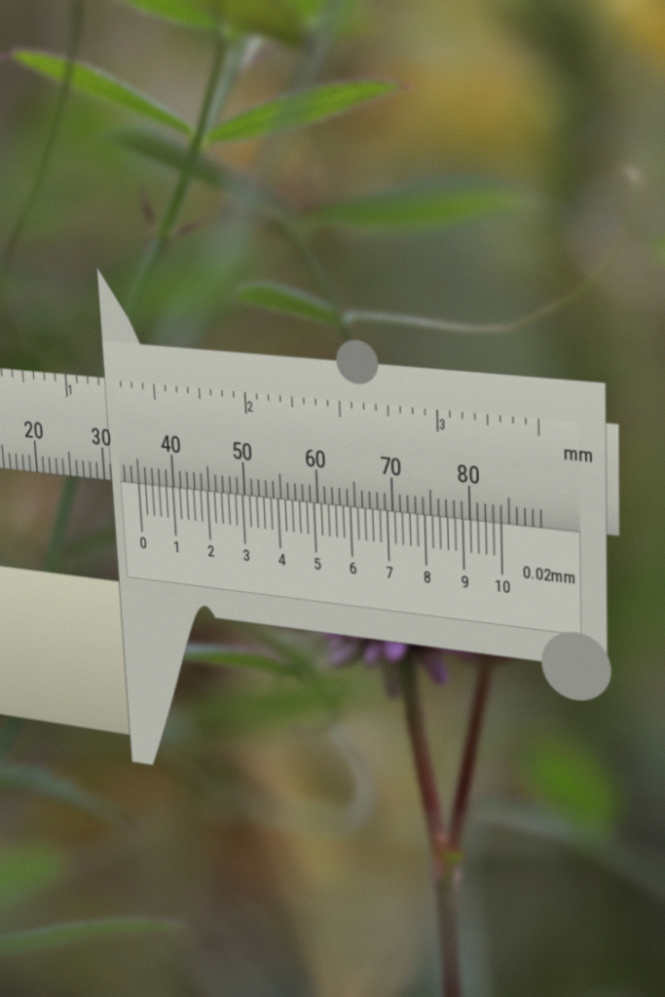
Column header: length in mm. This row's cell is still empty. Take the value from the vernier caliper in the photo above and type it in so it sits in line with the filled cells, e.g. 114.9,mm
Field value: 35.0,mm
